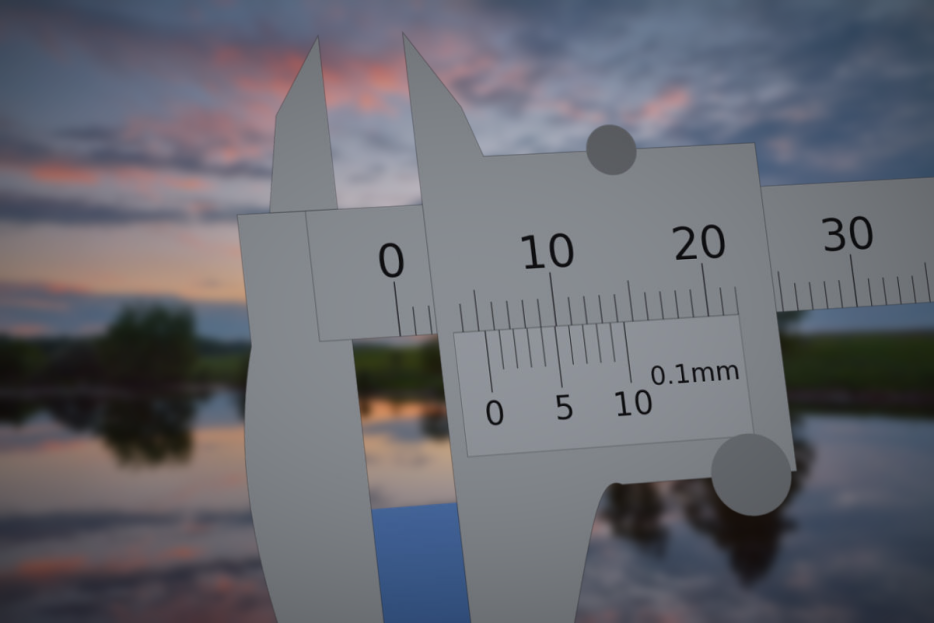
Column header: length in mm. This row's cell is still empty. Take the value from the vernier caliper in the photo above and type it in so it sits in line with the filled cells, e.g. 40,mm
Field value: 5.4,mm
